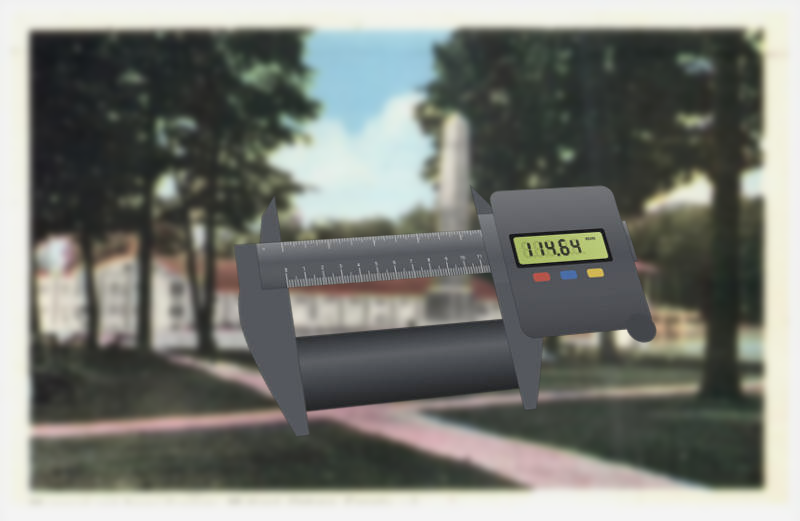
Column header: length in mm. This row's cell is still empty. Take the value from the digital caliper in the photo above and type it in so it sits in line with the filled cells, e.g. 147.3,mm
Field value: 114.64,mm
